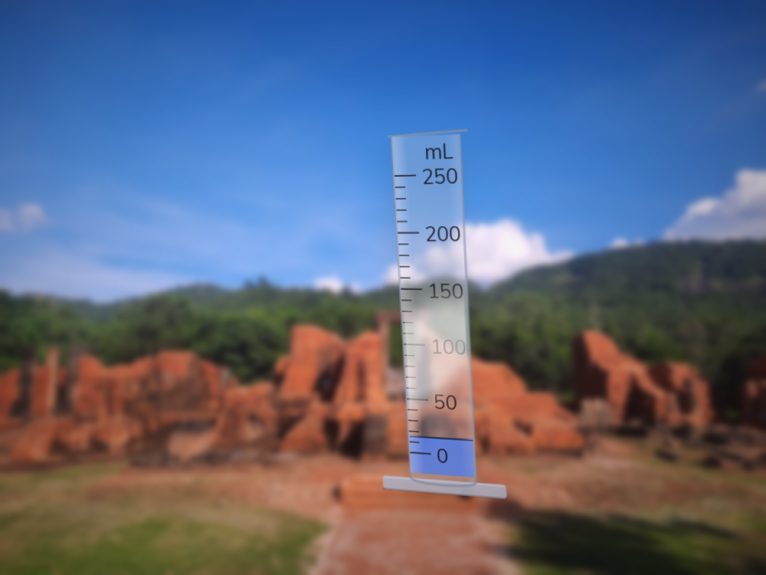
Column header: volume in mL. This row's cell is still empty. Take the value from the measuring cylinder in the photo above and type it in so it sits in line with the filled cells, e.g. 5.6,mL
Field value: 15,mL
